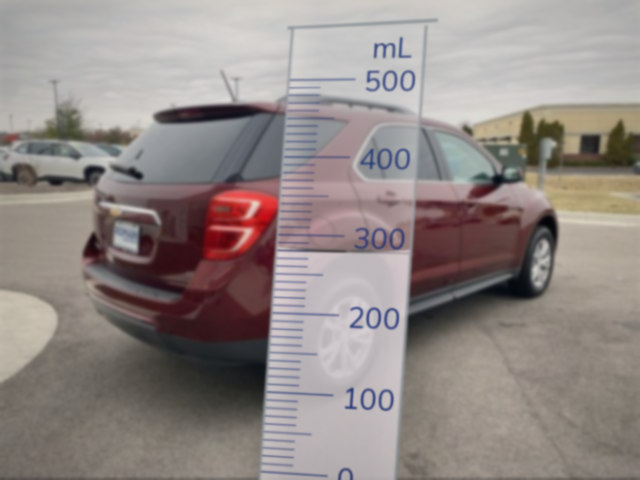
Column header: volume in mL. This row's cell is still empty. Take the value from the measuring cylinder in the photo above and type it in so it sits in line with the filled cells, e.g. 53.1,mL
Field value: 280,mL
